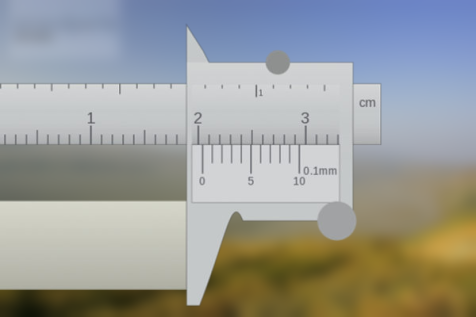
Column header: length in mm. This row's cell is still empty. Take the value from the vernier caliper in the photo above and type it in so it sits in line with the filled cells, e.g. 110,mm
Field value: 20.4,mm
